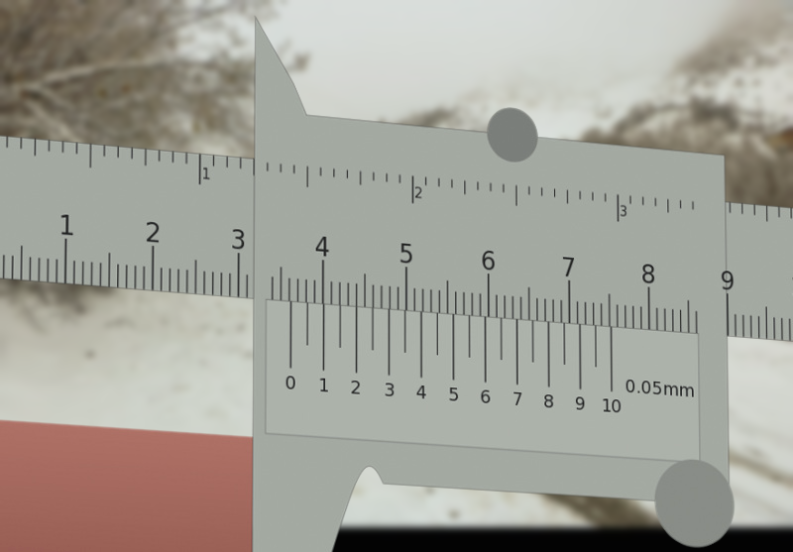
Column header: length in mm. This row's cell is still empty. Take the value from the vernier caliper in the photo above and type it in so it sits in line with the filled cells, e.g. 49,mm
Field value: 36.2,mm
